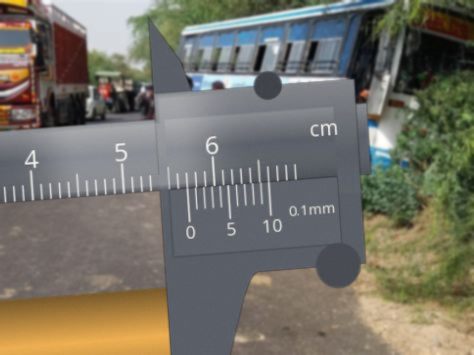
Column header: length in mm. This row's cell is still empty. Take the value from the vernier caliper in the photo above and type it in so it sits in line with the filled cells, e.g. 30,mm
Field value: 57.0,mm
